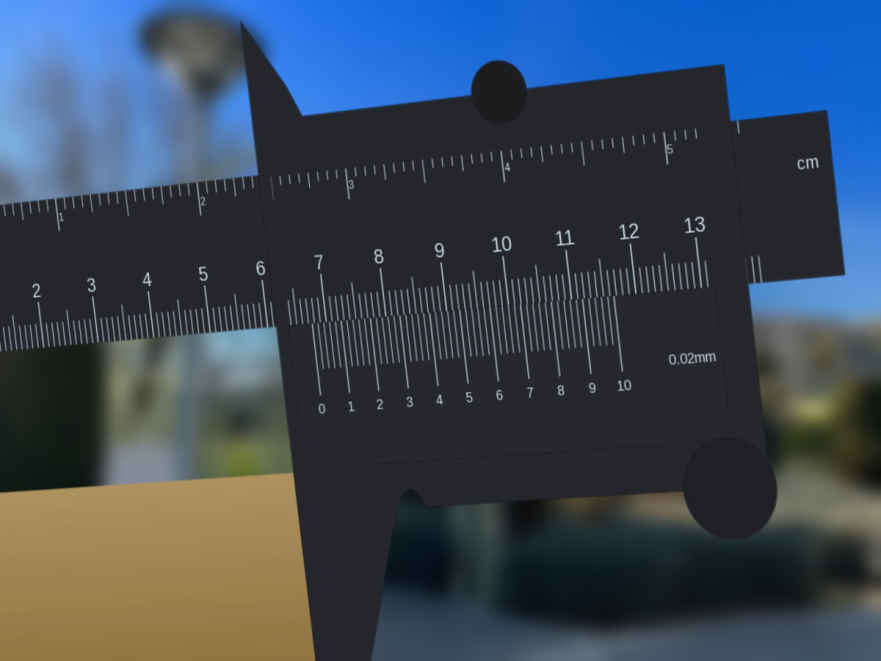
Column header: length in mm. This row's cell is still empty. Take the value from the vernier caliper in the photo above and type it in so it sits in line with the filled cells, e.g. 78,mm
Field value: 67.6,mm
